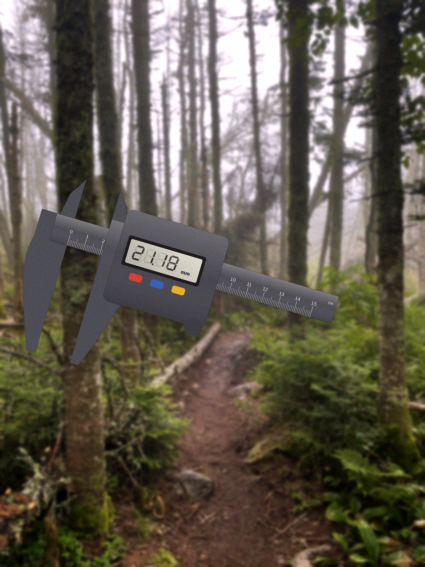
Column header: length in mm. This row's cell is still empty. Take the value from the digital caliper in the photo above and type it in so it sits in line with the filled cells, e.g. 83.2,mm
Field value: 21.18,mm
